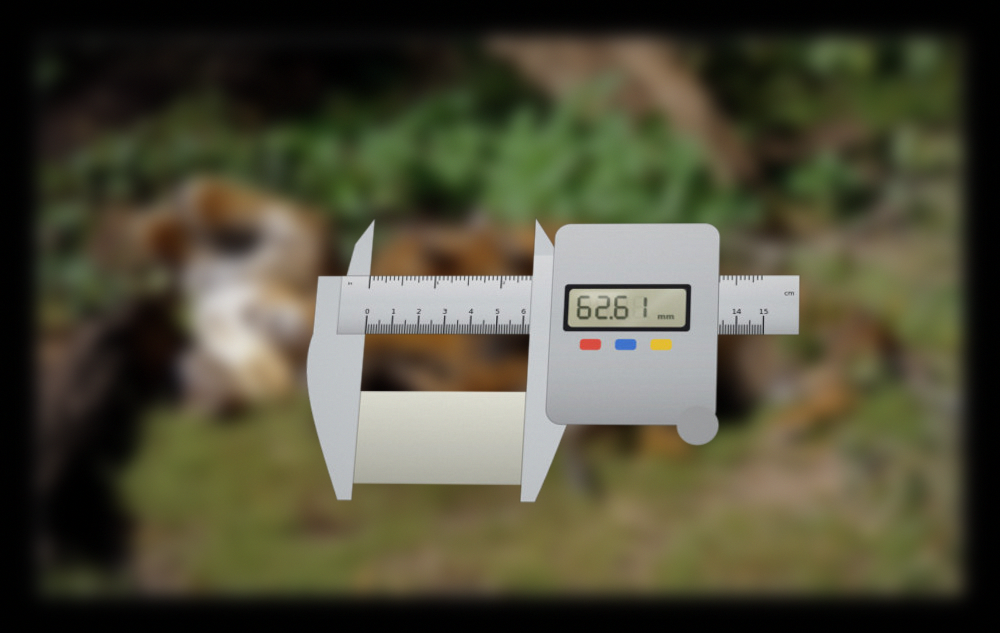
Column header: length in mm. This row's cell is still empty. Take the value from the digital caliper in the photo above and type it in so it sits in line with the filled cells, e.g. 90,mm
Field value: 62.61,mm
